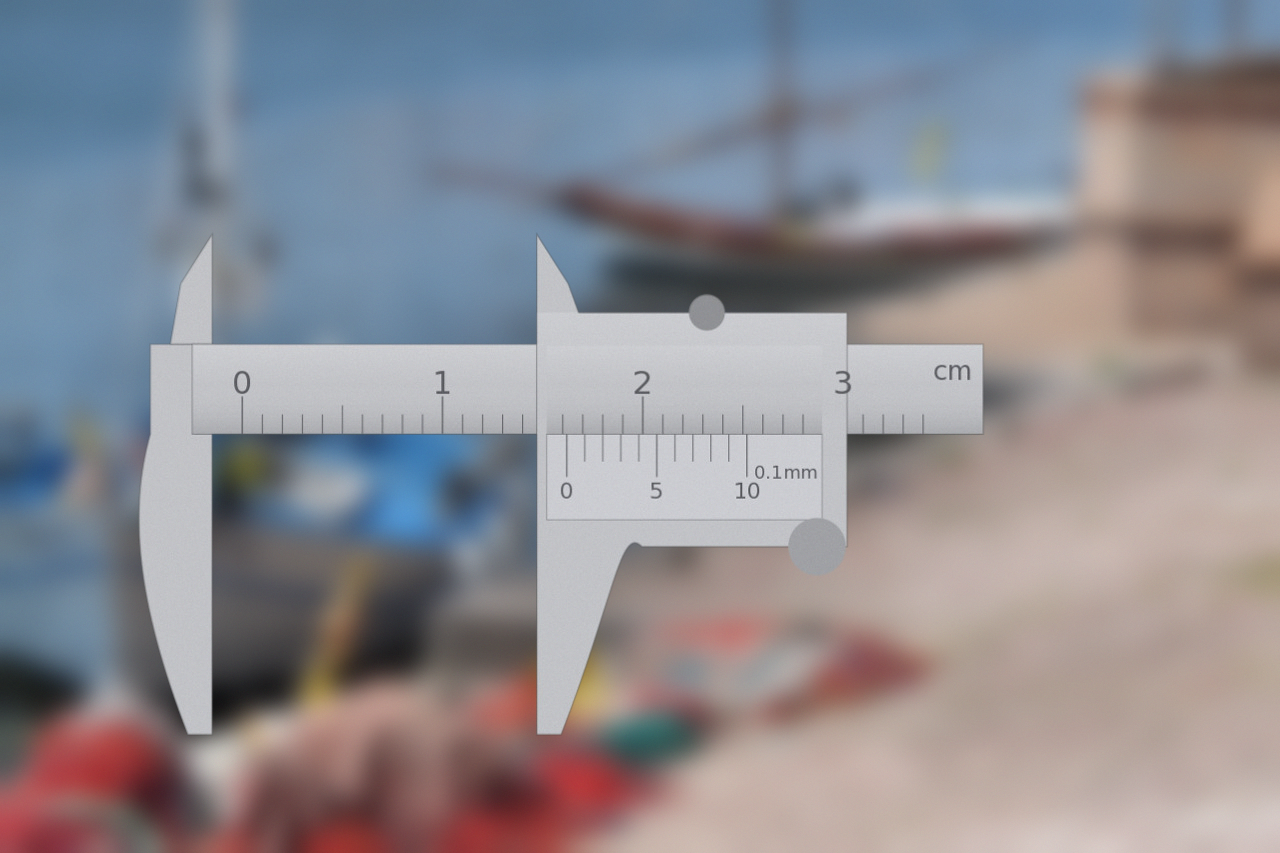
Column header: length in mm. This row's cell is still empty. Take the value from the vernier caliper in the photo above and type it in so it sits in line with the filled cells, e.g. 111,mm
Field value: 16.2,mm
